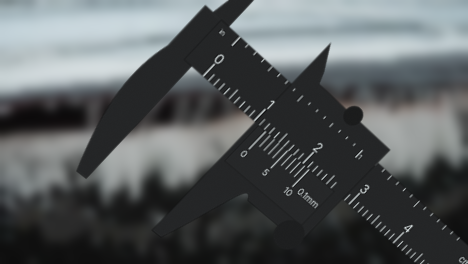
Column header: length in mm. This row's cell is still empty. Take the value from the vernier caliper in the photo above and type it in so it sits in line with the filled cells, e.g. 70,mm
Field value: 12.4,mm
